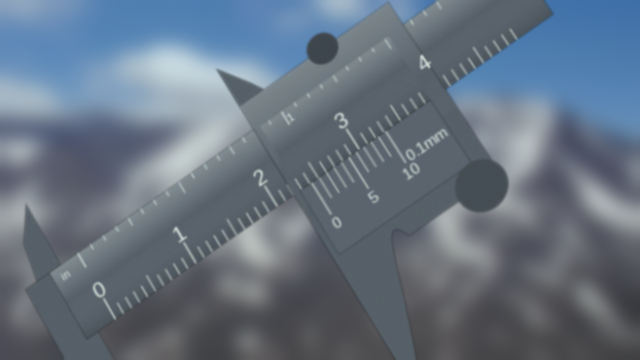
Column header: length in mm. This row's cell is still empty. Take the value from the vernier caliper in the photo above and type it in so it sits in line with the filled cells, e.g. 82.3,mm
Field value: 24.2,mm
